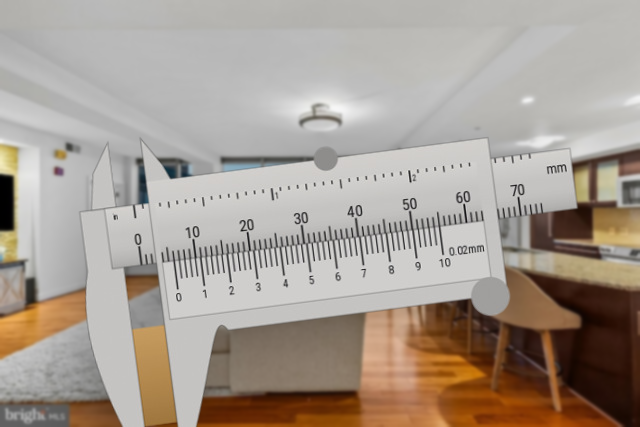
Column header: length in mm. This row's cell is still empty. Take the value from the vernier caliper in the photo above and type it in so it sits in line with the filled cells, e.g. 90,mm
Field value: 6.0,mm
